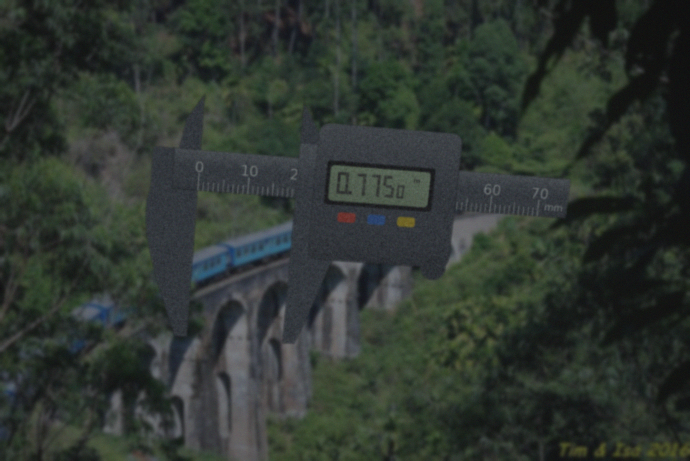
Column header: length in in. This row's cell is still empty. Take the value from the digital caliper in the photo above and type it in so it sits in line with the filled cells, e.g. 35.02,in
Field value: 0.7750,in
